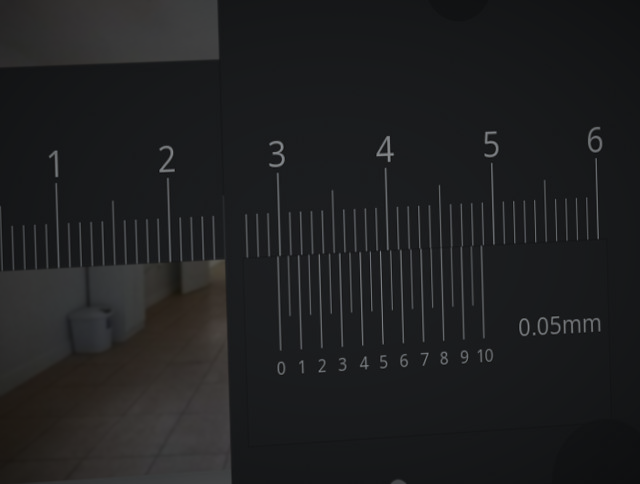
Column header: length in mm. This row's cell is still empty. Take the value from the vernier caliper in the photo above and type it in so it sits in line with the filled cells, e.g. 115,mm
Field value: 29.8,mm
